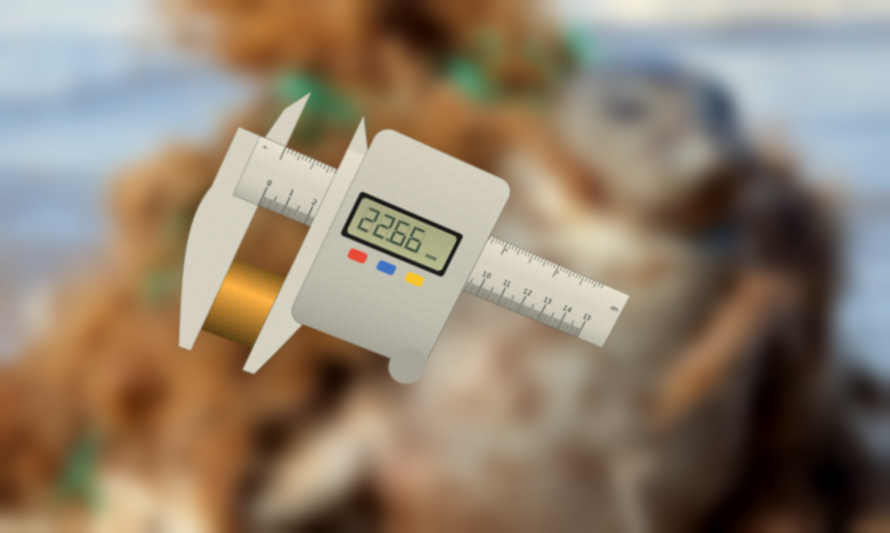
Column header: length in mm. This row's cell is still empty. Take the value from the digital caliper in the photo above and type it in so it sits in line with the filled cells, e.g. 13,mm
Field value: 22.66,mm
